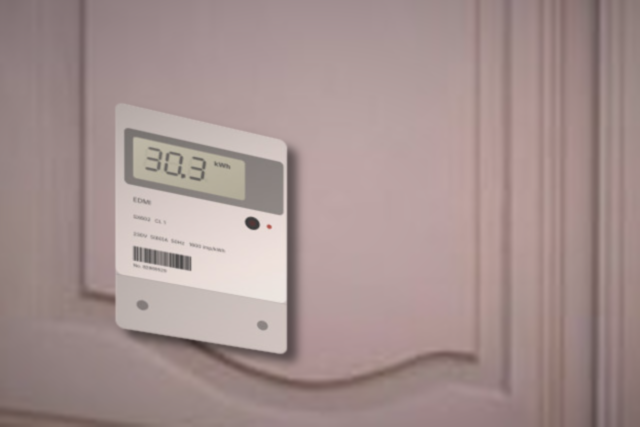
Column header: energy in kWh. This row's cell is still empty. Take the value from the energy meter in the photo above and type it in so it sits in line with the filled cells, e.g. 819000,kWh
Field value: 30.3,kWh
